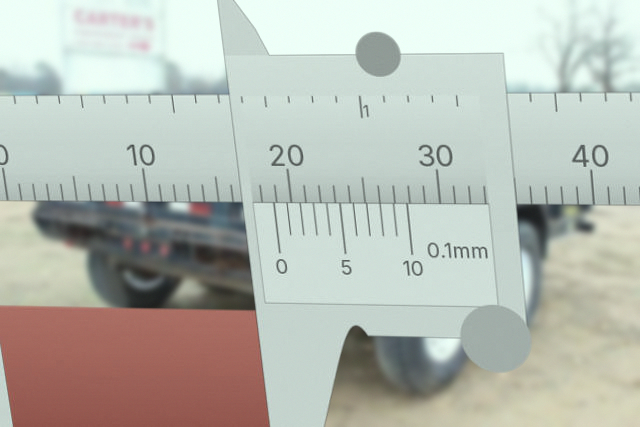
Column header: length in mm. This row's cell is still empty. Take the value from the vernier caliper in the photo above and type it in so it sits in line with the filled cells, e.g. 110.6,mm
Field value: 18.8,mm
